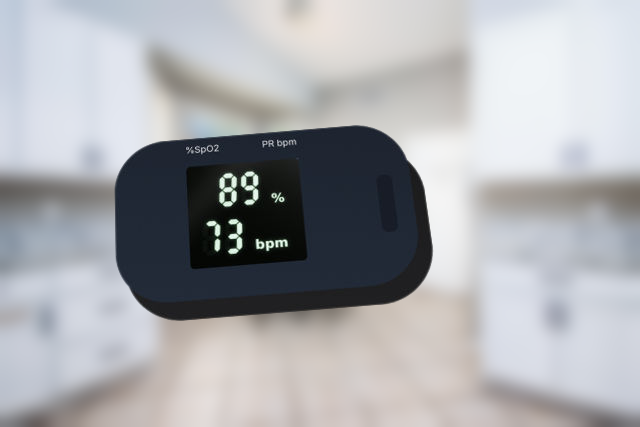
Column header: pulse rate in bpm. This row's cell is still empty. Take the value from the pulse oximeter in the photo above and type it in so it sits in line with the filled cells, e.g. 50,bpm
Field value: 73,bpm
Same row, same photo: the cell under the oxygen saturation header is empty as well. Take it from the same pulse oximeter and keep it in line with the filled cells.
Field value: 89,%
